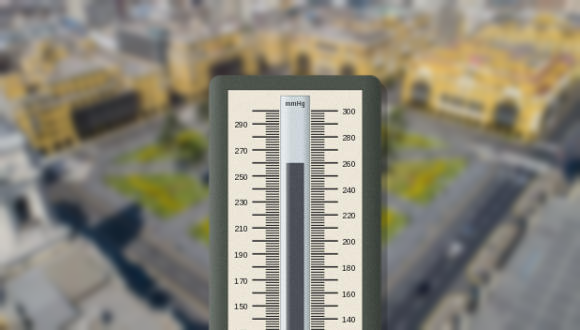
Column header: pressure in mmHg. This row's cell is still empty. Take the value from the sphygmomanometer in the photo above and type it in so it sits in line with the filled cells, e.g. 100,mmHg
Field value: 260,mmHg
